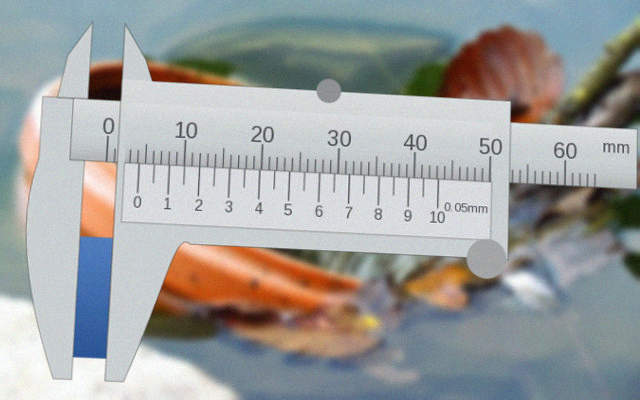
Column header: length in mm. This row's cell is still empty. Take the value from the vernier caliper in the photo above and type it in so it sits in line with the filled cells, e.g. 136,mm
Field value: 4.2,mm
